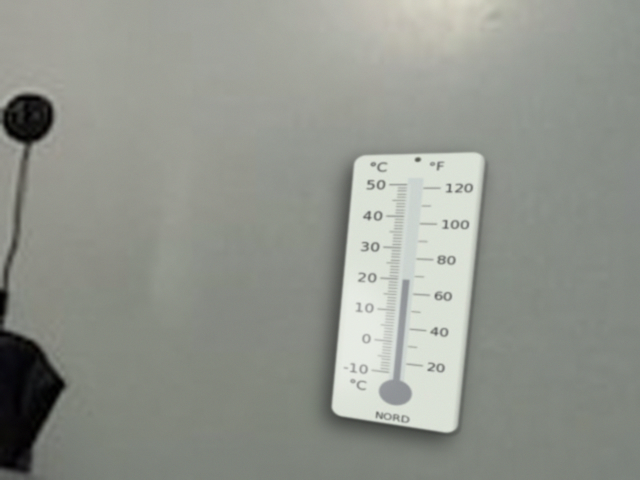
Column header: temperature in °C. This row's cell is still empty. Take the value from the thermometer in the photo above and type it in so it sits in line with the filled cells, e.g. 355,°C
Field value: 20,°C
